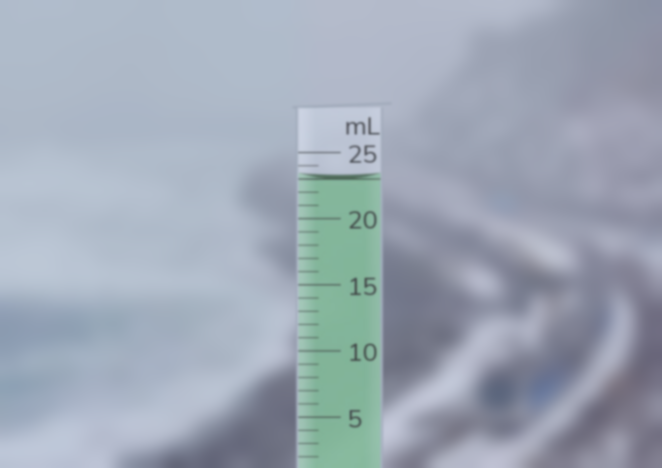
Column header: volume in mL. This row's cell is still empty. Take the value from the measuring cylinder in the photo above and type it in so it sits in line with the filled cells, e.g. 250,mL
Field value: 23,mL
